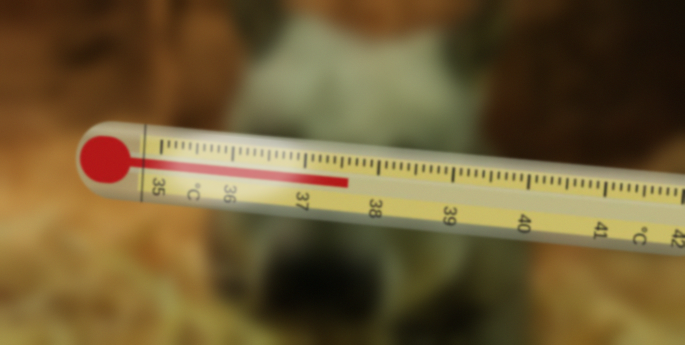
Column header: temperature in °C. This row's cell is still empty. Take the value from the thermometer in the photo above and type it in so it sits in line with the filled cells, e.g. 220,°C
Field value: 37.6,°C
